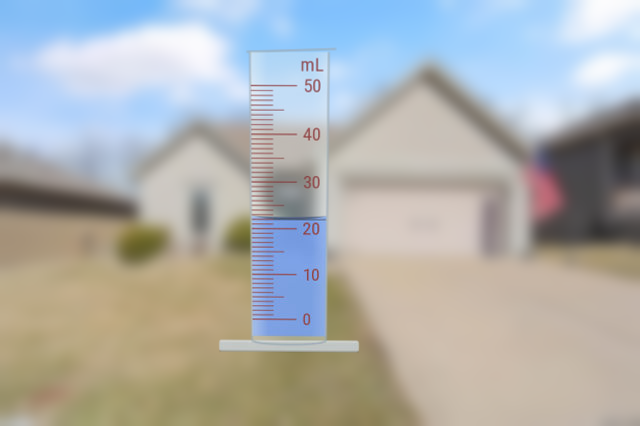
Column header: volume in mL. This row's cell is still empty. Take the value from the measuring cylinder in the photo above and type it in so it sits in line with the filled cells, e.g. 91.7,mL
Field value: 22,mL
